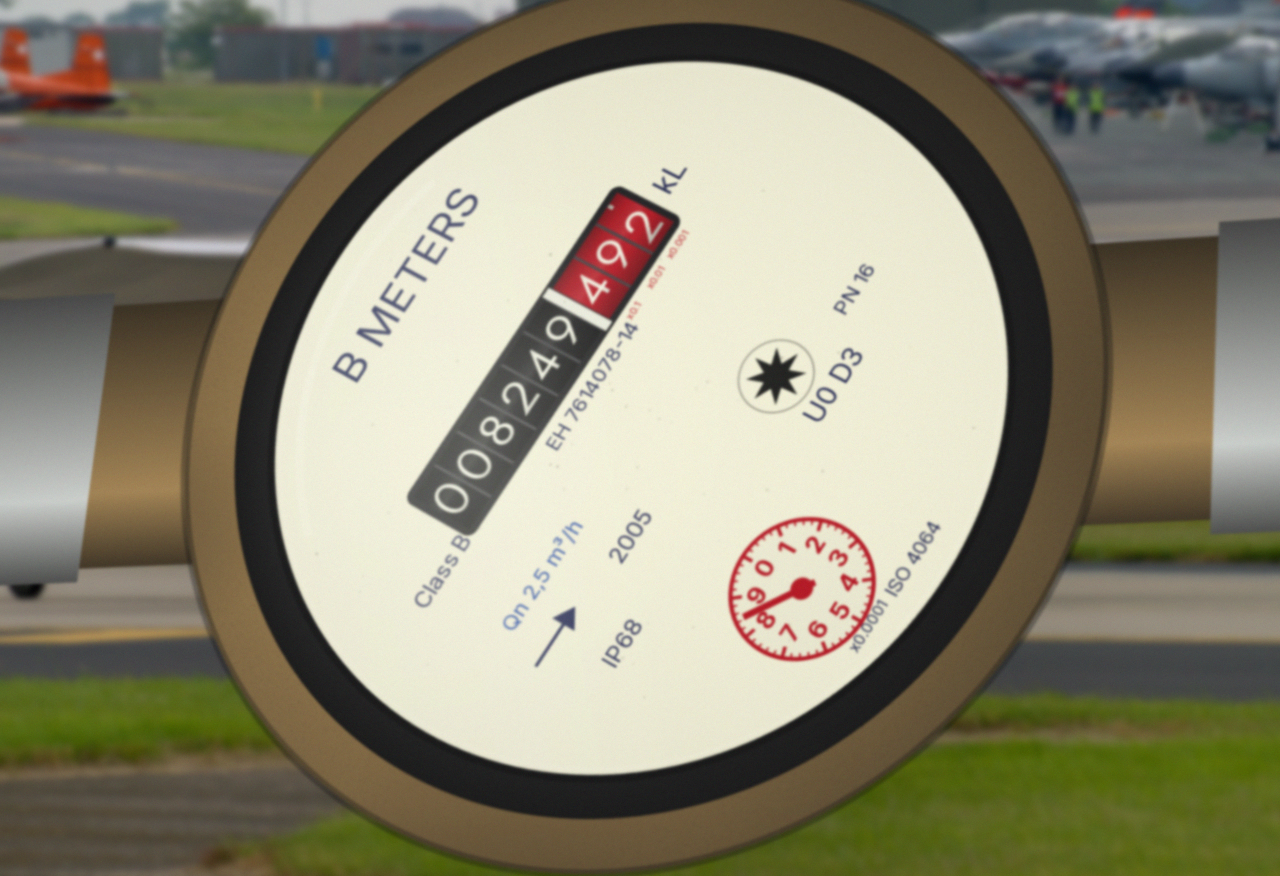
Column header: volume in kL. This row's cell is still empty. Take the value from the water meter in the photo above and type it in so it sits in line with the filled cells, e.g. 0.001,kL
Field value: 8249.4918,kL
